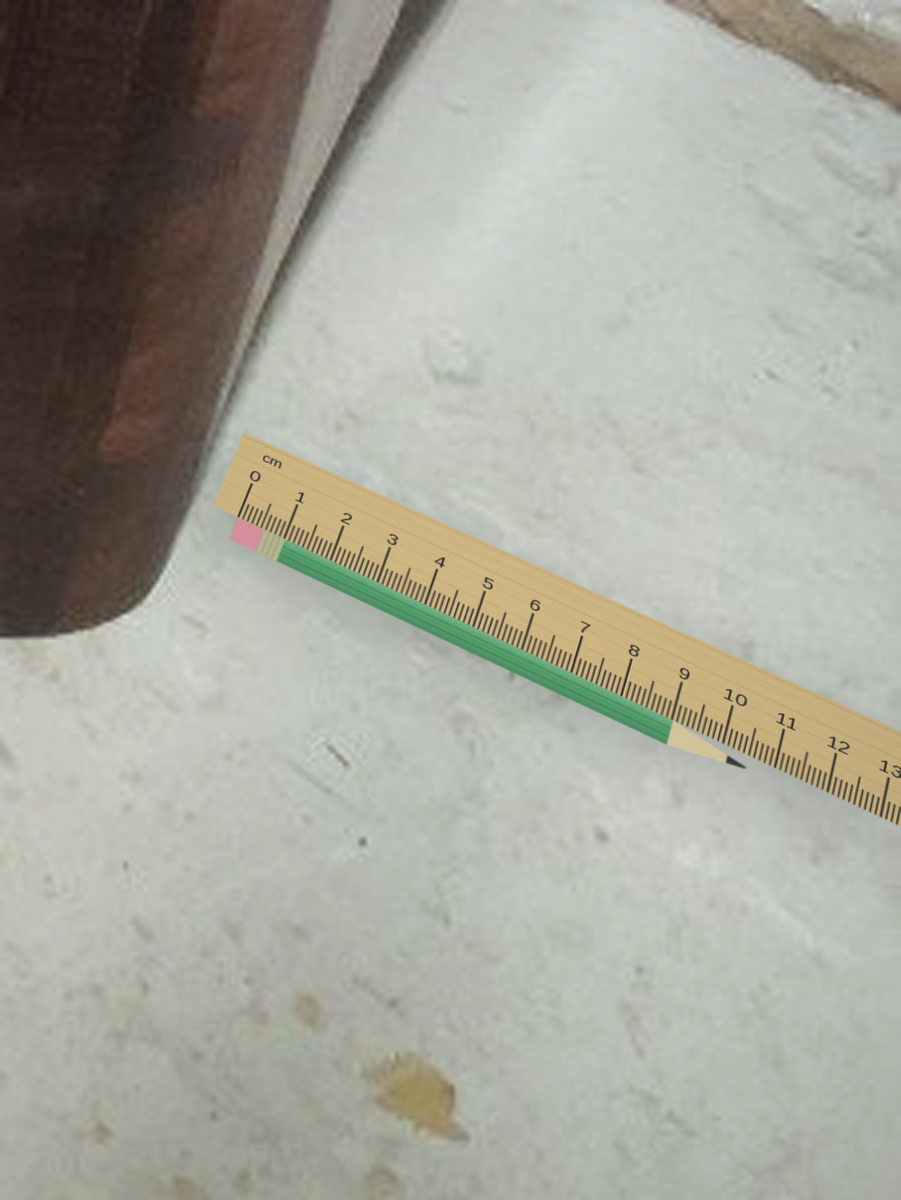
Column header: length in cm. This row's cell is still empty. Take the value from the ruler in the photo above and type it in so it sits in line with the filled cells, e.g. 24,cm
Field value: 10.5,cm
